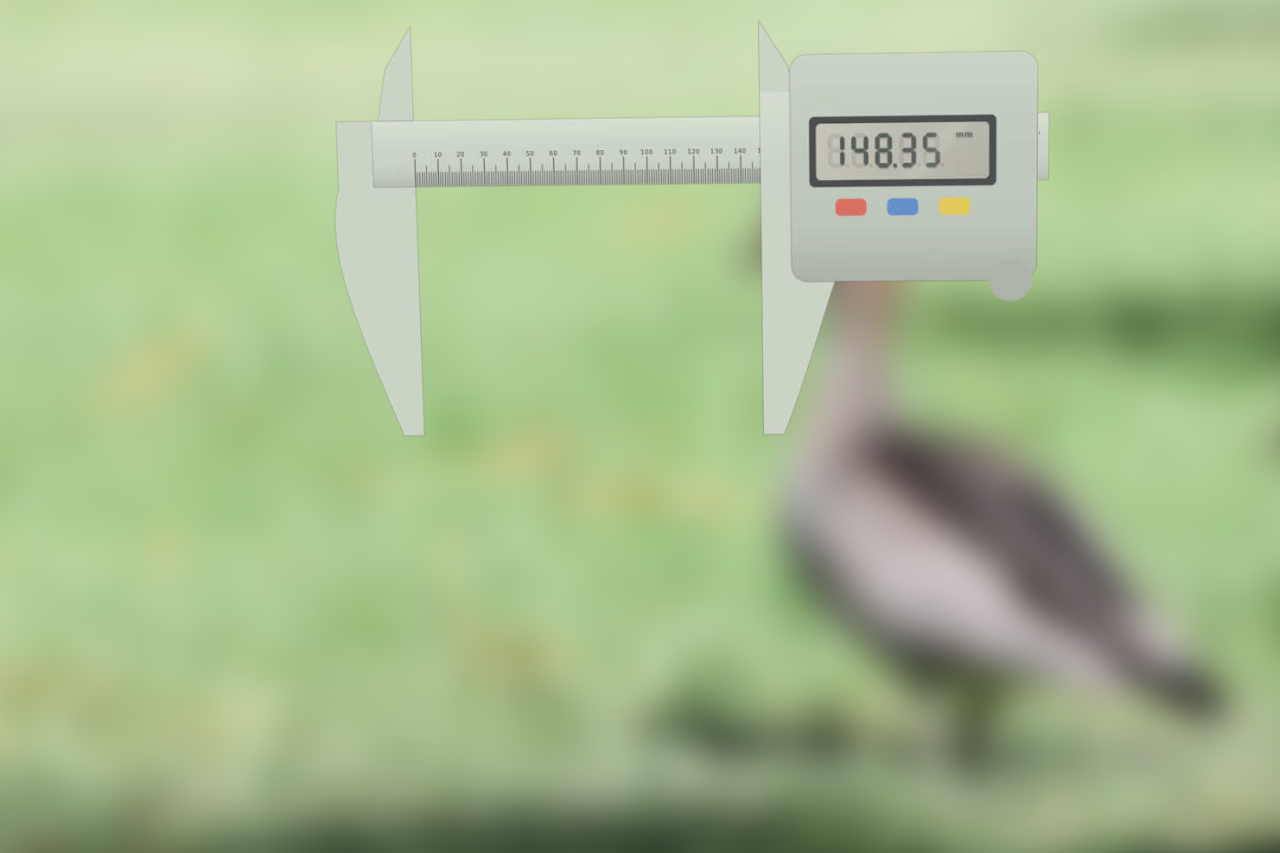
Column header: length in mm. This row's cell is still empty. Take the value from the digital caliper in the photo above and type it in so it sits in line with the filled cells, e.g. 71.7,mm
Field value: 148.35,mm
